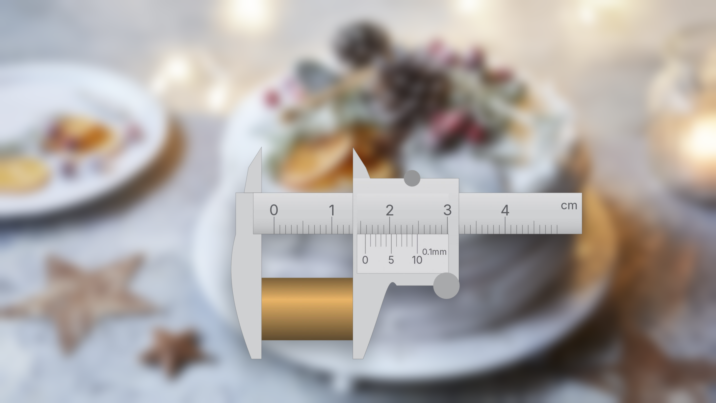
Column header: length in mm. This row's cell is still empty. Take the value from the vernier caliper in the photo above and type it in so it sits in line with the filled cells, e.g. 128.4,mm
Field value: 15.8,mm
